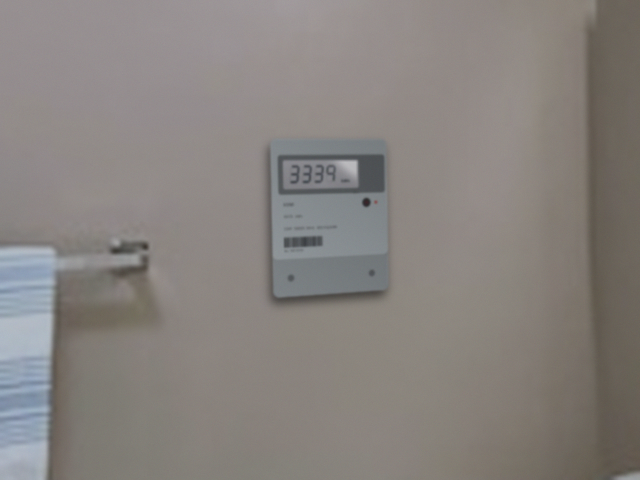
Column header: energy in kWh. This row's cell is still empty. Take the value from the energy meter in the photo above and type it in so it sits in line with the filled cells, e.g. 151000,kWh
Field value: 3339,kWh
